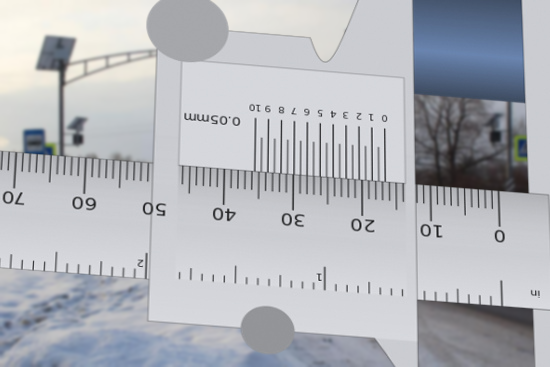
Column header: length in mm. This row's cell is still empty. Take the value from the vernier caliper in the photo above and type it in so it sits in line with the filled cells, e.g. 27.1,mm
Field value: 16.6,mm
